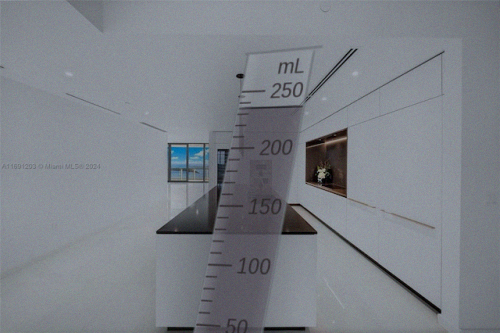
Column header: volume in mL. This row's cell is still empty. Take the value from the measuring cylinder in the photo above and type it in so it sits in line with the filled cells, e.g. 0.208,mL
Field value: 235,mL
